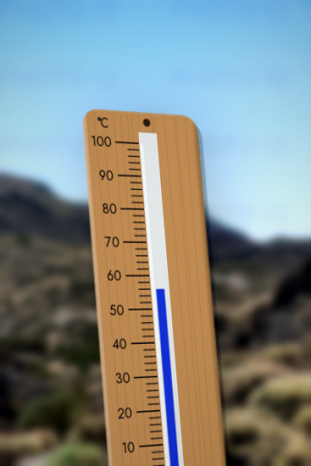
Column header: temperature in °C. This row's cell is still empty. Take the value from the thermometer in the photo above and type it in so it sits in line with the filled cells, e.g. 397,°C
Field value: 56,°C
